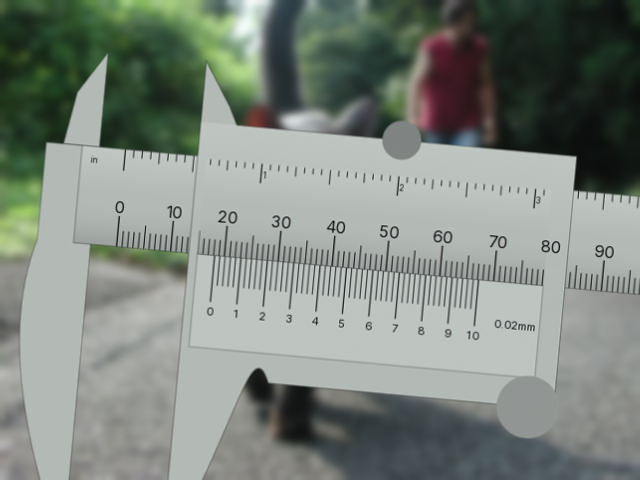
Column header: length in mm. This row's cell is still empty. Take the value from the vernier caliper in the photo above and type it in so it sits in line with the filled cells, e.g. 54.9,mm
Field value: 18.2,mm
